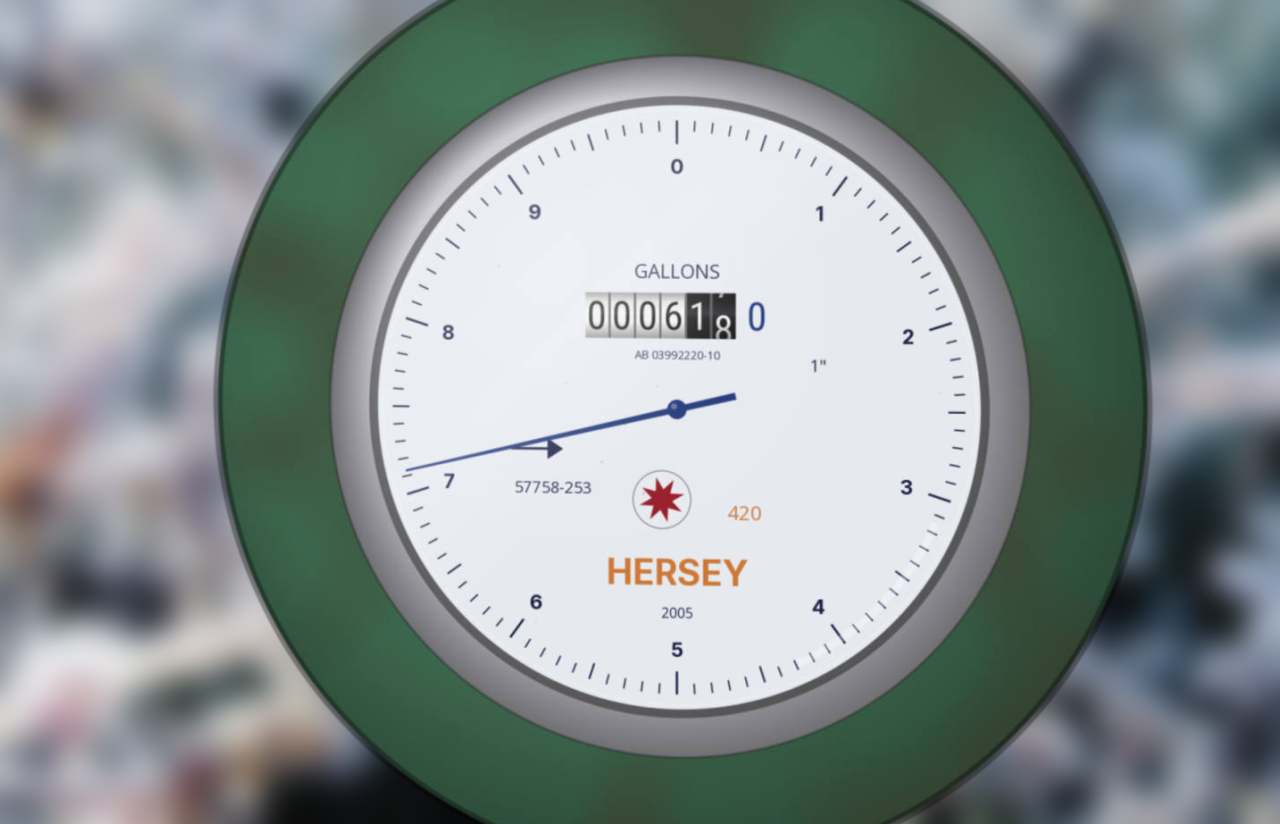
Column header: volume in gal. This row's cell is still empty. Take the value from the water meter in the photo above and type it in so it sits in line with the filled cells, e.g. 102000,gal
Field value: 6177.1,gal
